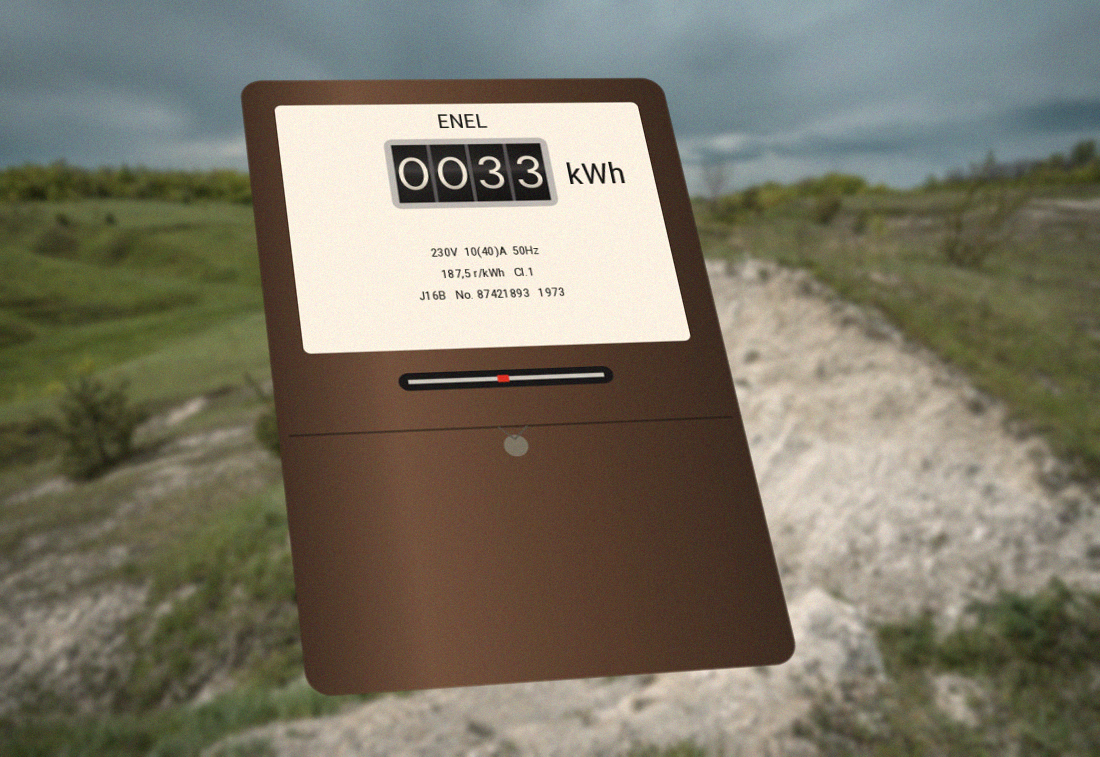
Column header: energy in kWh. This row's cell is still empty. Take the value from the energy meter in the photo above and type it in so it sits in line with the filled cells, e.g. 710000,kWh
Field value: 33,kWh
